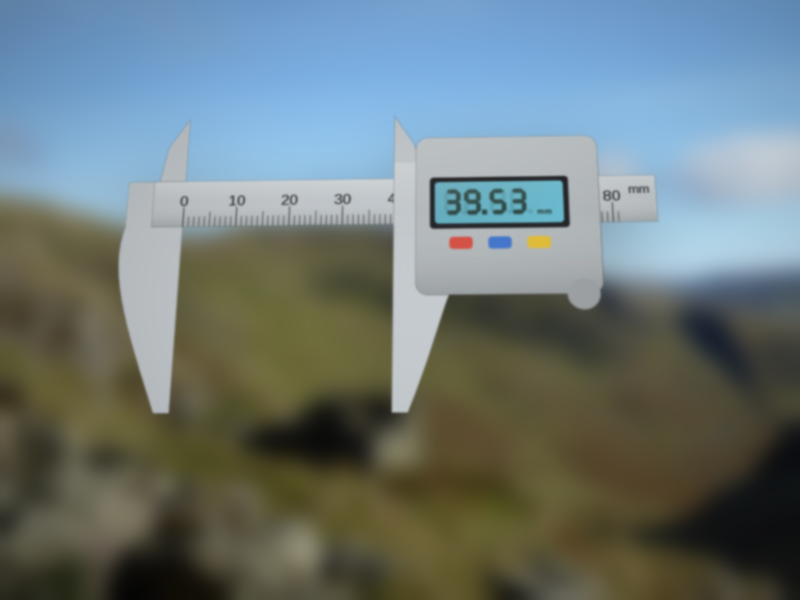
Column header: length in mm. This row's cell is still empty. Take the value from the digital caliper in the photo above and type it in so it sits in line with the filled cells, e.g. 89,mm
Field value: 39.53,mm
